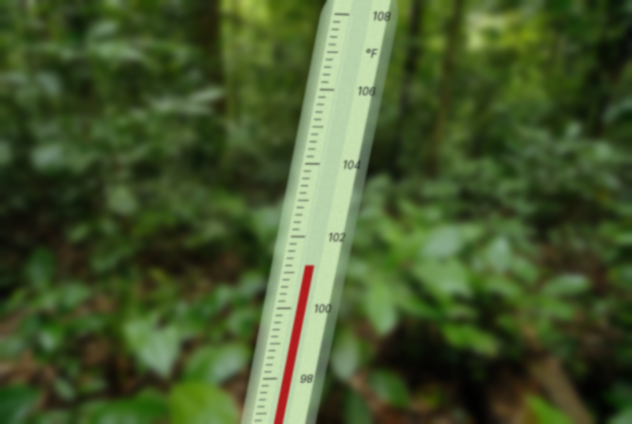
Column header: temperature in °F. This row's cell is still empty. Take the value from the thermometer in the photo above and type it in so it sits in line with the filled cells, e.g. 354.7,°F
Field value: 101.2,°F
